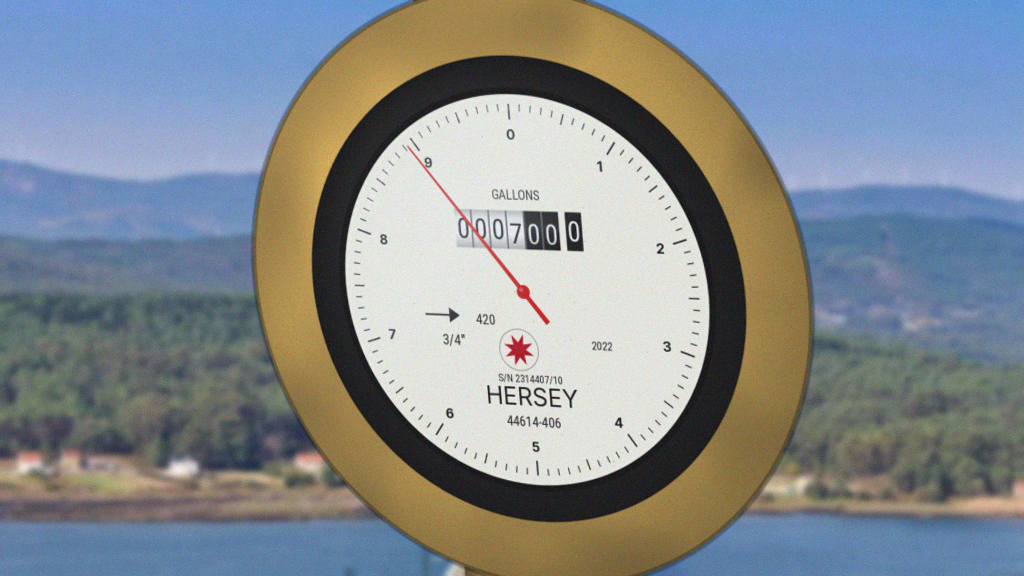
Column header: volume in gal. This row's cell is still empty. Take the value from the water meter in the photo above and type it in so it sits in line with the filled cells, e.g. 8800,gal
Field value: 6998.9,gal
